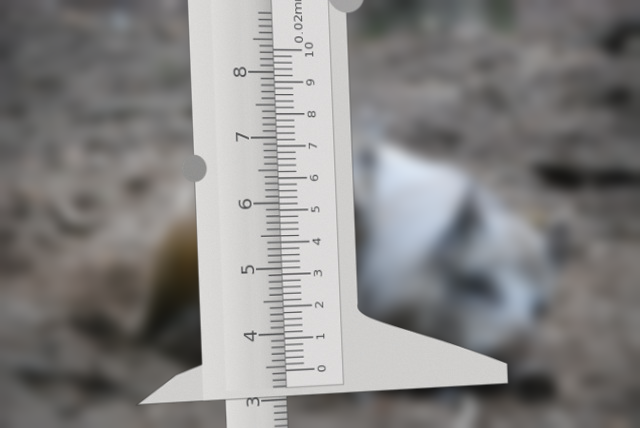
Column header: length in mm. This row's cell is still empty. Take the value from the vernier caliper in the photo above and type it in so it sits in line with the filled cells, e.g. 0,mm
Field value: 34.4,mm
